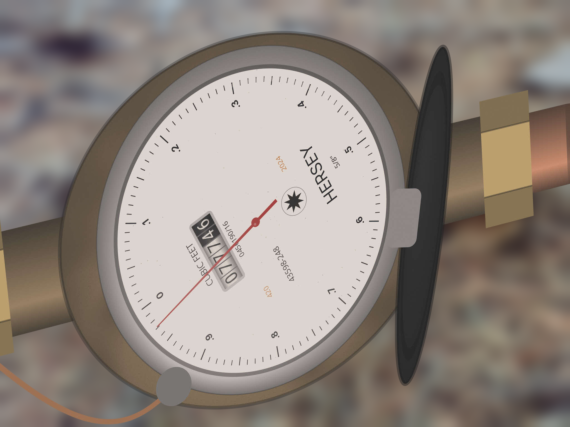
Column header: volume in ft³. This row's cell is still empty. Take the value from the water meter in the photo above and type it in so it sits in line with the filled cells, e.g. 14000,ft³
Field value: 77745.97,ft³
